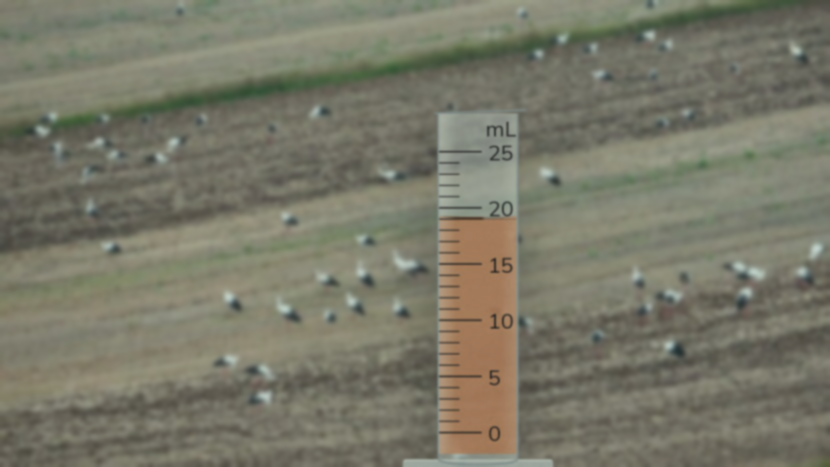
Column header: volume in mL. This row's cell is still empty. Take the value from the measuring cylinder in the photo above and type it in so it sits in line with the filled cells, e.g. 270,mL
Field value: 19,mL
